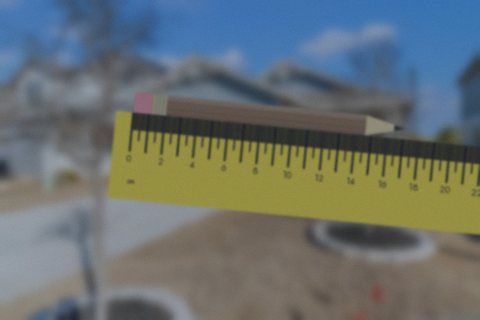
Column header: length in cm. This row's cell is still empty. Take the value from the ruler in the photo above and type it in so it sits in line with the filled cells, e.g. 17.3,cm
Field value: 17,cm
